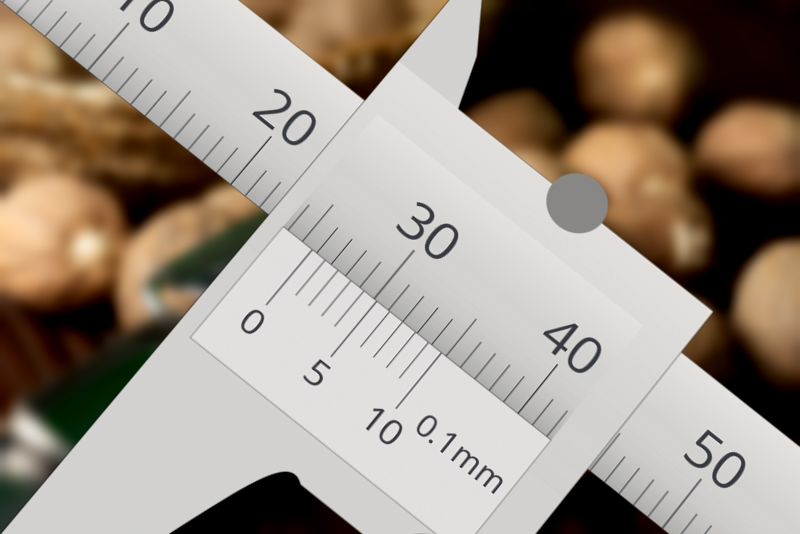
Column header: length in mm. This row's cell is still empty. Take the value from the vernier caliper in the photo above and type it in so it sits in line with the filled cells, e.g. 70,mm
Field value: 25.7,mm
